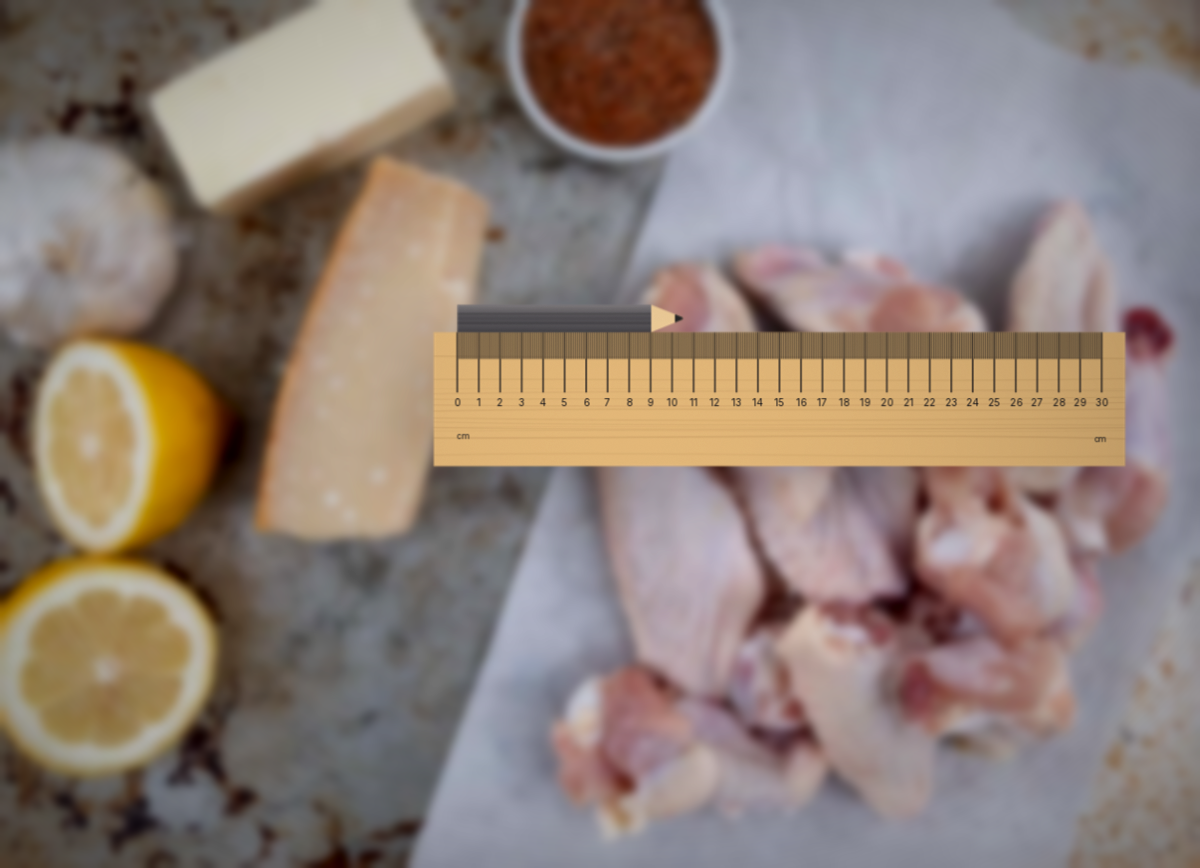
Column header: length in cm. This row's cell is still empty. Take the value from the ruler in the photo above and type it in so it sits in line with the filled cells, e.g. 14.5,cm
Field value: 10.5,cm
